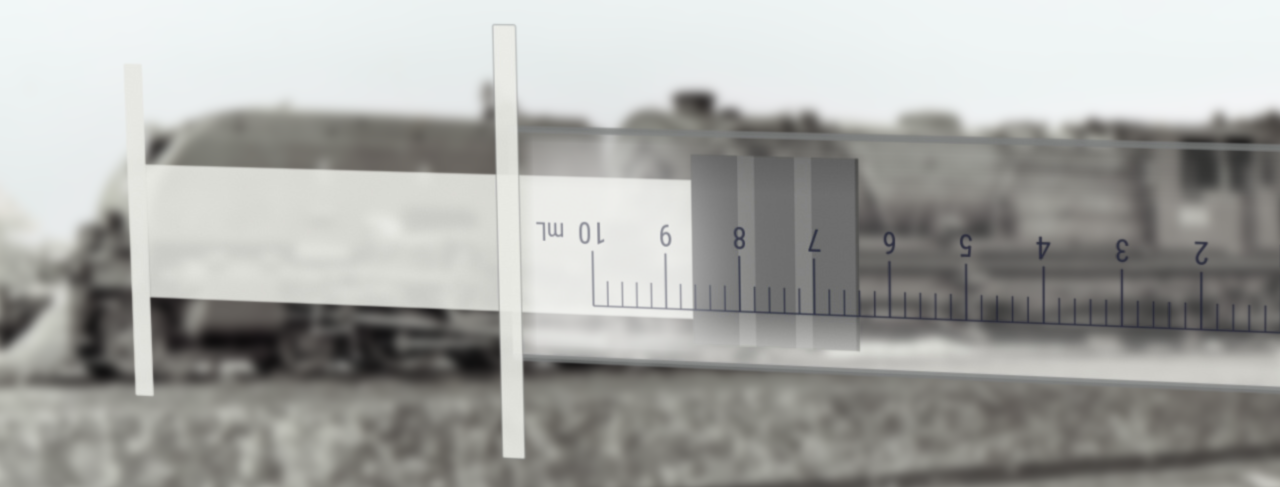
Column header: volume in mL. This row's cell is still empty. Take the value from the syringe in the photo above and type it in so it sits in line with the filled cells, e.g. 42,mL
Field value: 6.4,mL
